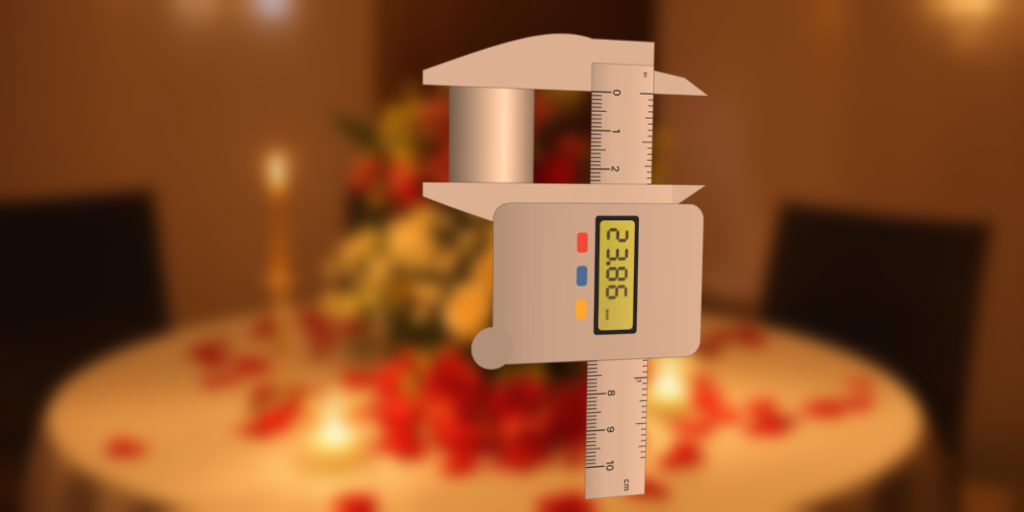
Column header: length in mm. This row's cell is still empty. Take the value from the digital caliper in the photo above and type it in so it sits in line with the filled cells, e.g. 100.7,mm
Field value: 23.86,mm
